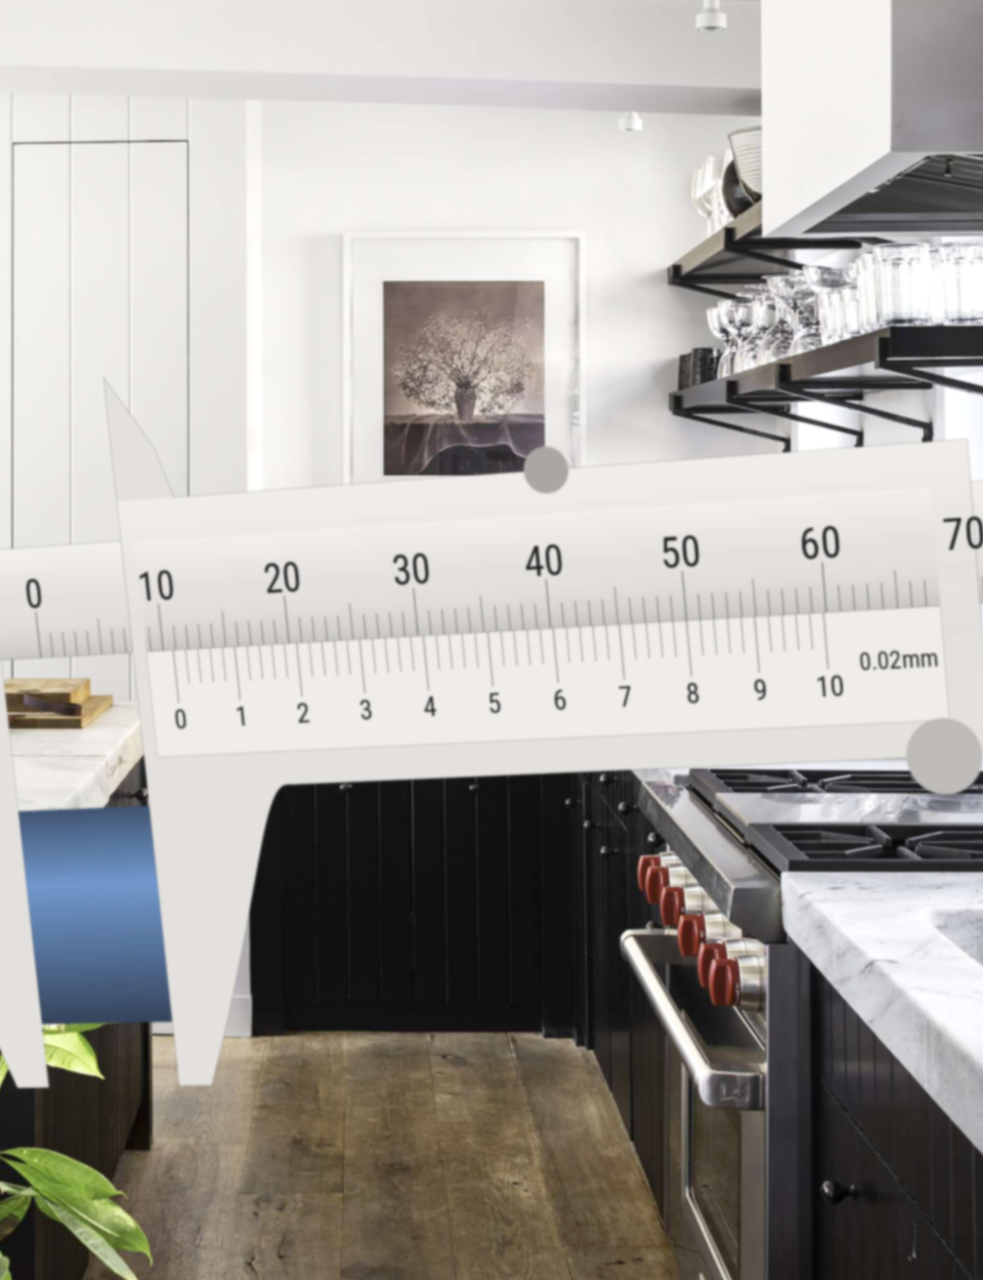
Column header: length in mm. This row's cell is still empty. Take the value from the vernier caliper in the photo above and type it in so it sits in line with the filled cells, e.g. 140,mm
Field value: 10.8,mm
